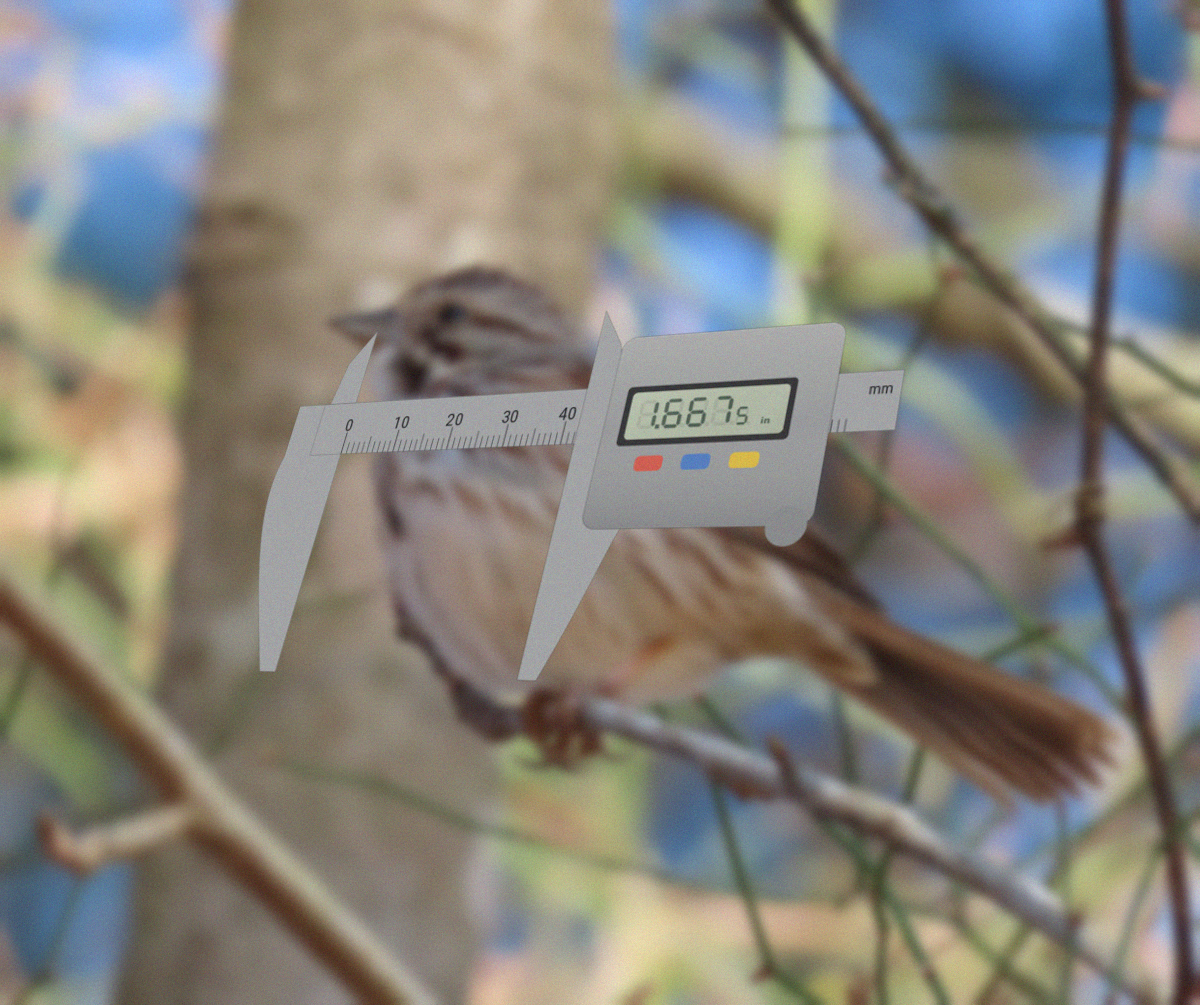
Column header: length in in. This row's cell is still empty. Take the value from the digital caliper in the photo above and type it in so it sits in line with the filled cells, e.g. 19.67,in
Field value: 1.6675,in
